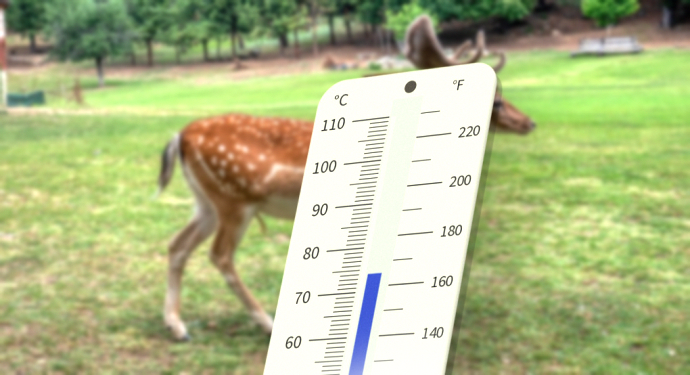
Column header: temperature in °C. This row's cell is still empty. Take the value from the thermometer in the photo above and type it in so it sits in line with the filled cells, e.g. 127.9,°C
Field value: 74,°C
